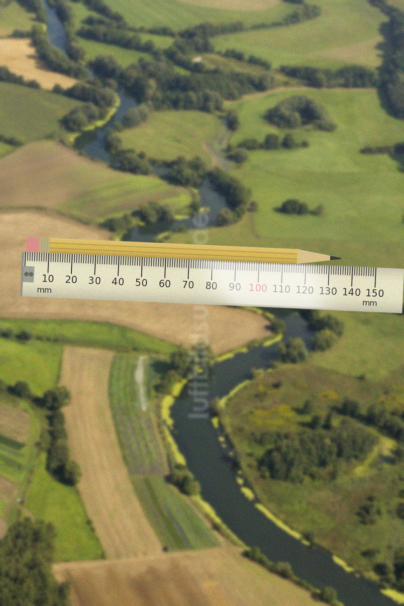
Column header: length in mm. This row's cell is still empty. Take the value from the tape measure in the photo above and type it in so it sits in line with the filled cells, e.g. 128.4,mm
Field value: 135,mm
